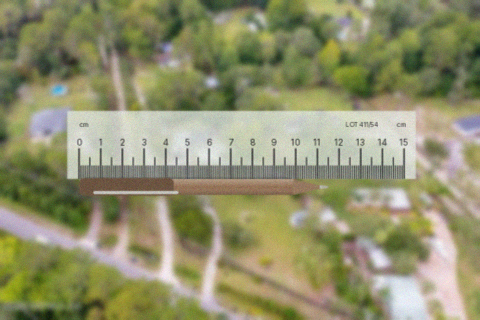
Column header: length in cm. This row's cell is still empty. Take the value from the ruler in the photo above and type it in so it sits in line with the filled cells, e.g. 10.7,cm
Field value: 11.5,cm
